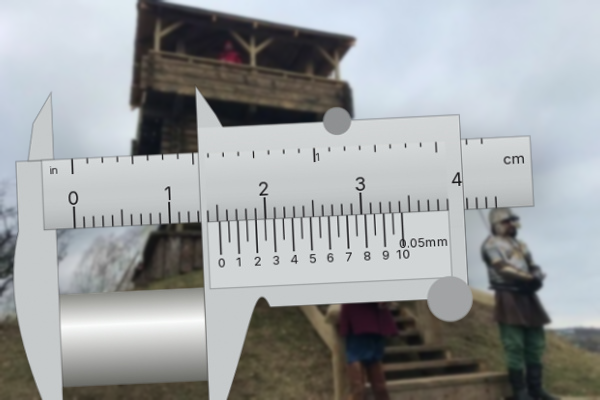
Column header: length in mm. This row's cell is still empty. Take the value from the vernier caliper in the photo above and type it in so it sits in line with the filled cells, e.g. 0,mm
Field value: 15.2,mm
